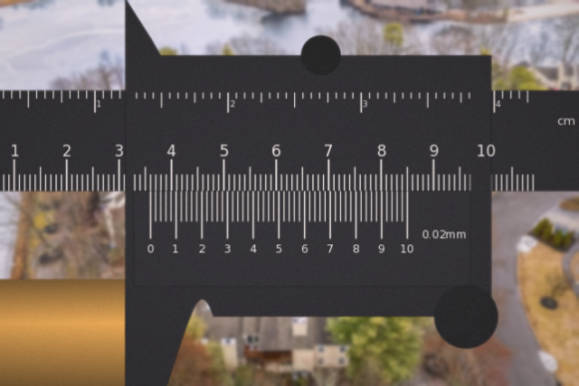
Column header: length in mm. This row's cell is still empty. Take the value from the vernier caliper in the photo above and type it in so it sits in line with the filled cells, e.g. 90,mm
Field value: 36.0,mm
